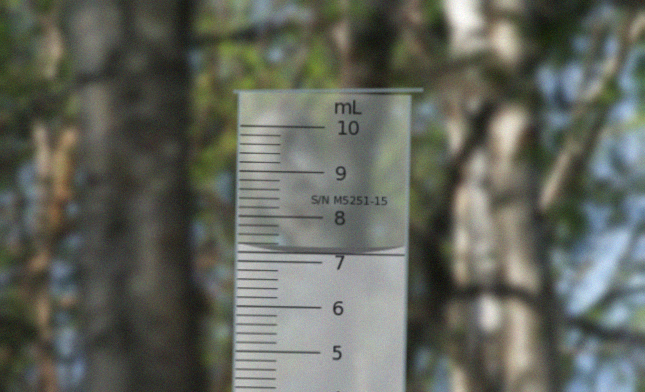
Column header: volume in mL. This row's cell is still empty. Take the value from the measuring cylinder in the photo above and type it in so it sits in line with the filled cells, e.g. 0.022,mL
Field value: 7.2,mL
